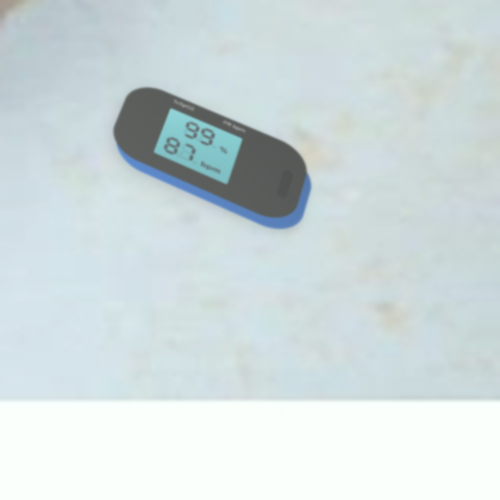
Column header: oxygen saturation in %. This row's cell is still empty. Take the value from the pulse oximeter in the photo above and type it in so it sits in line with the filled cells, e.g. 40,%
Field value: 99,%
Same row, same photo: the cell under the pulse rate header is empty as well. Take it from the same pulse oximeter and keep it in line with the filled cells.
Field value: 87,bpm
